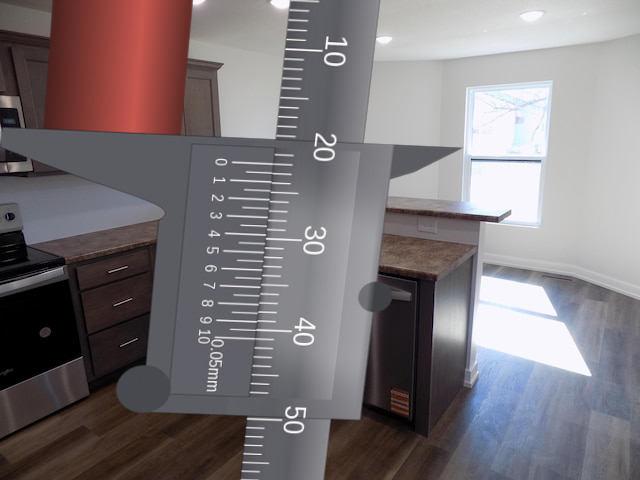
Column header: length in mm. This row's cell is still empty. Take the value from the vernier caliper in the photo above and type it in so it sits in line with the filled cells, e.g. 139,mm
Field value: 22.0,mm
